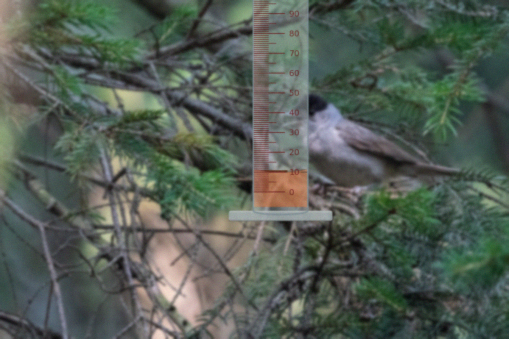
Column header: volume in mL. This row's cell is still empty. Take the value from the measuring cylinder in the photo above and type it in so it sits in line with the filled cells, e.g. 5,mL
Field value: 10,mL
